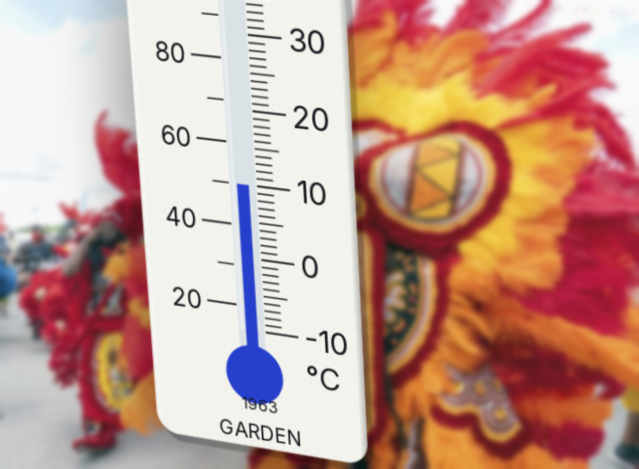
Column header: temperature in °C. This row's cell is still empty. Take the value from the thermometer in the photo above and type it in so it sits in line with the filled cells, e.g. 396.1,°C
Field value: 10,°C
